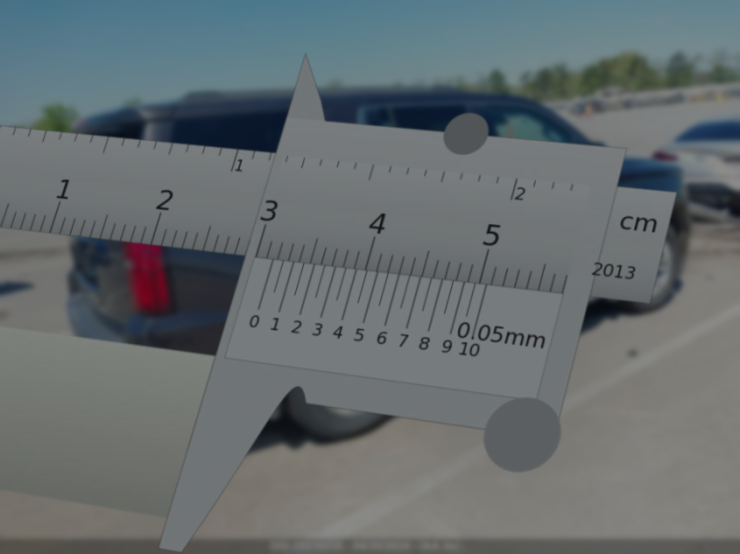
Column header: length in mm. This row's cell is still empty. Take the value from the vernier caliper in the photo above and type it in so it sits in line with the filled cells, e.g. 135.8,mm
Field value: 31.6,mm
